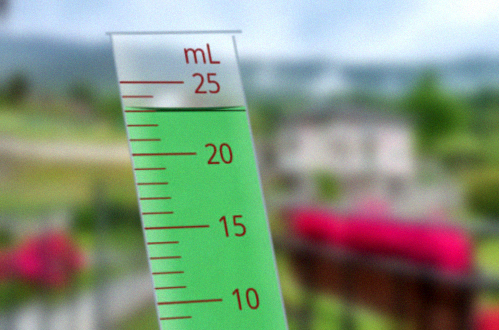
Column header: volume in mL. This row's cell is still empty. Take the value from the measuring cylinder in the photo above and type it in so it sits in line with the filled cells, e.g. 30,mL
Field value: 23,mL
